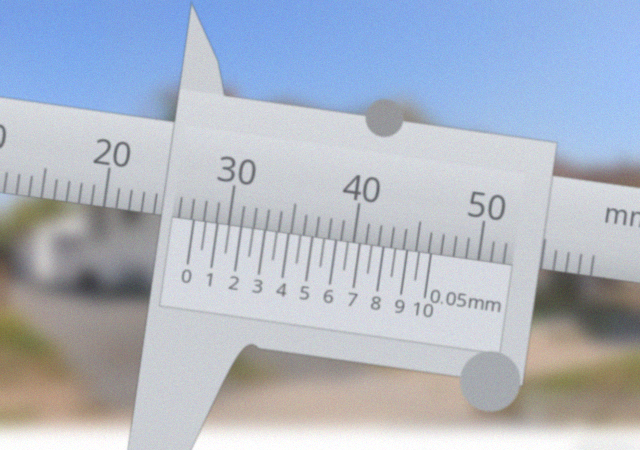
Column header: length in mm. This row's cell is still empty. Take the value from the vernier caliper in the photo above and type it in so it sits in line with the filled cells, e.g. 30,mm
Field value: 27.2,mm
